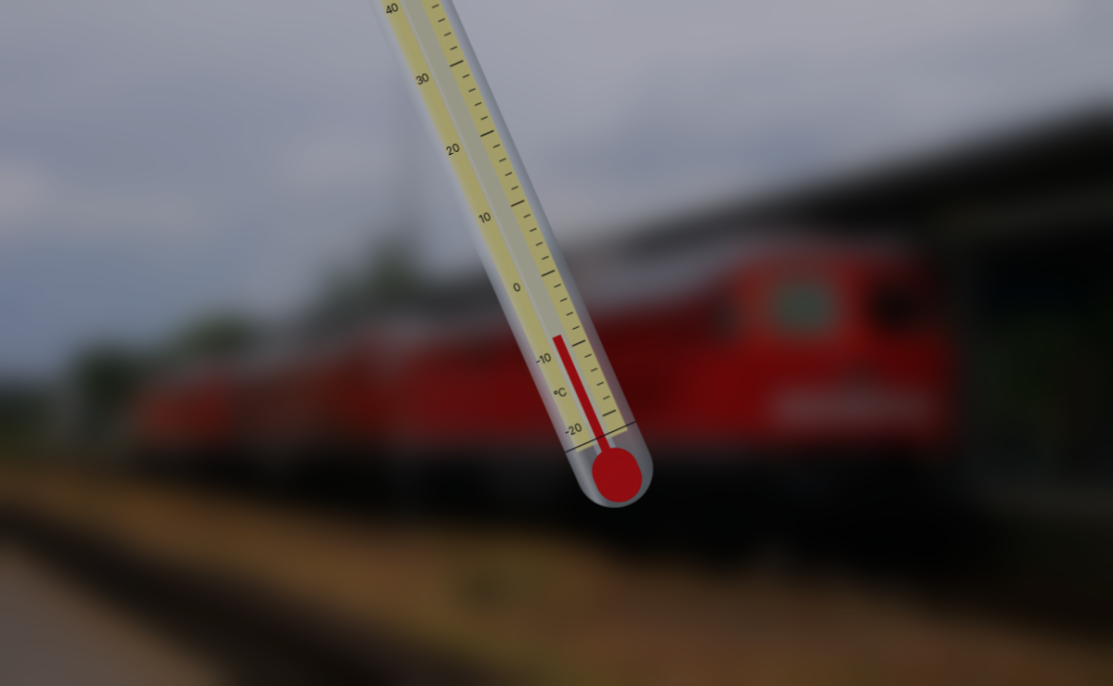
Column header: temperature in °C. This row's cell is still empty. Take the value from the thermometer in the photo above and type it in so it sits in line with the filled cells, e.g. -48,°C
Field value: -8,°C
